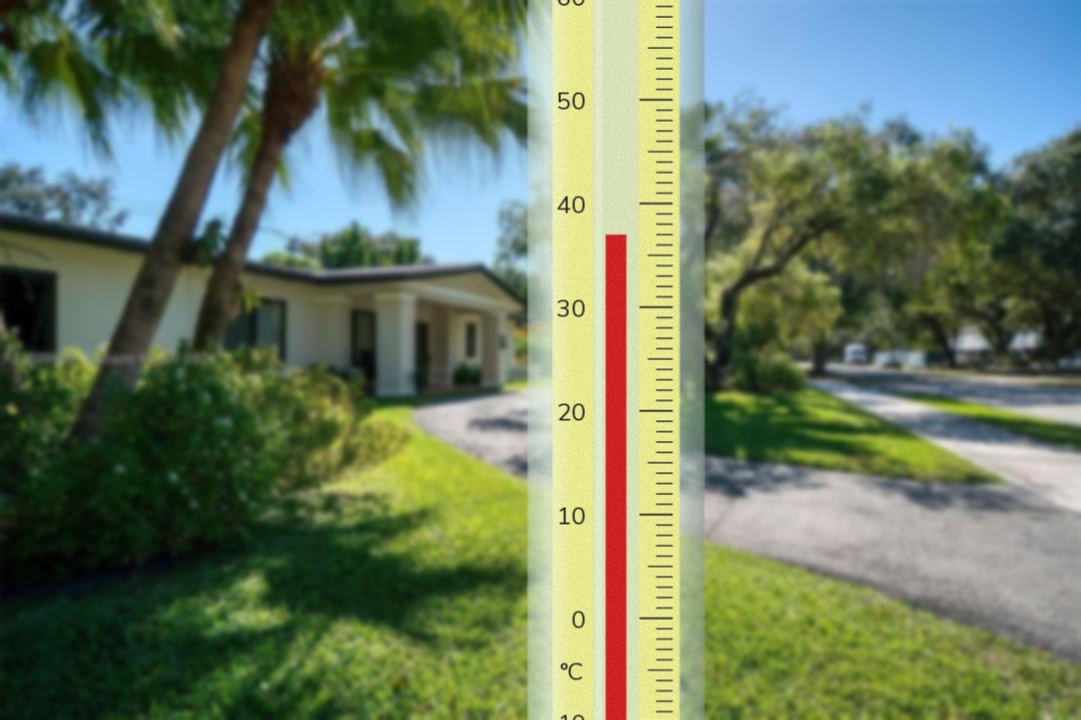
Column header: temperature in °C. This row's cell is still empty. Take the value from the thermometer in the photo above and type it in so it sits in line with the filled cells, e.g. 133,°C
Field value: 37,°C
